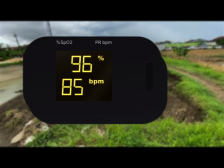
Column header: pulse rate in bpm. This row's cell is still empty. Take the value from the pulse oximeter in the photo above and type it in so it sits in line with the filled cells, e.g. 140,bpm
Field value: 85,bpm
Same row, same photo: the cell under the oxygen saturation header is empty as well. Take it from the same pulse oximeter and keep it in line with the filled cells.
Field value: 96,%
